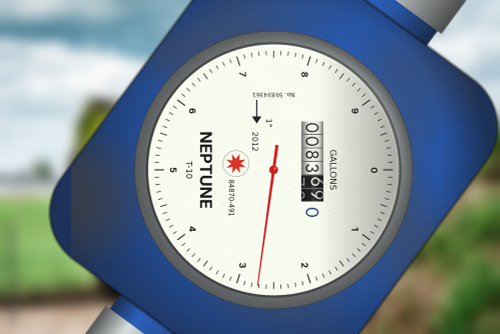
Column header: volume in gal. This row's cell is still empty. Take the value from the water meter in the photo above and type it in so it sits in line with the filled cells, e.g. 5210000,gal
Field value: 83692.7,gal
